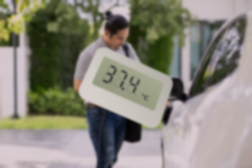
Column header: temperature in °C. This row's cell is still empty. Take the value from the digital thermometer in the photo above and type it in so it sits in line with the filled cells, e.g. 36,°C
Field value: 37.4,°C
